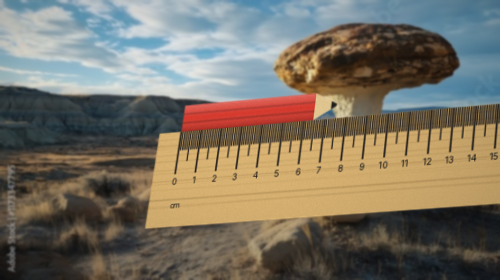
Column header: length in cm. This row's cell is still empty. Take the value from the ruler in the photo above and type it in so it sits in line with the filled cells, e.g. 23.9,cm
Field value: 7.5,cm
